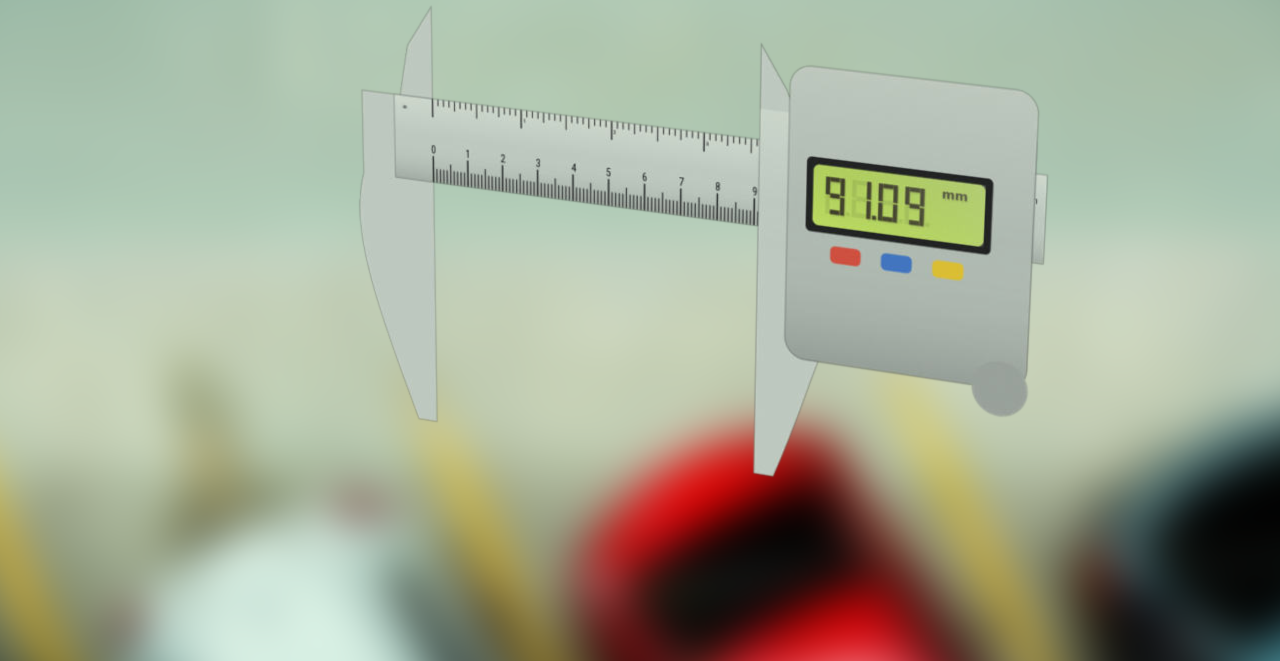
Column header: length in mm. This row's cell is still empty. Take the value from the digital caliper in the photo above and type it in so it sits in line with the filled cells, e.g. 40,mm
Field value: 91.09,mm
